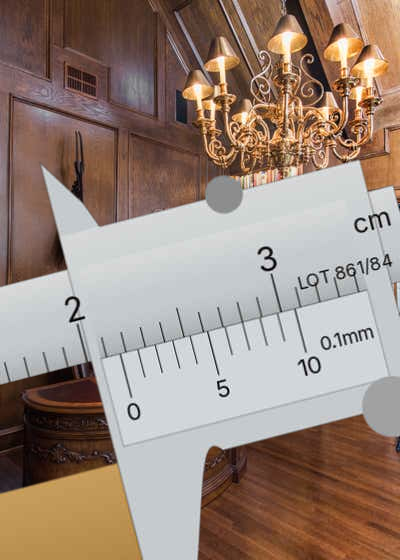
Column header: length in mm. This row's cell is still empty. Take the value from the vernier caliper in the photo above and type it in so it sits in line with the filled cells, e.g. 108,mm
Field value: 21.7,mm
